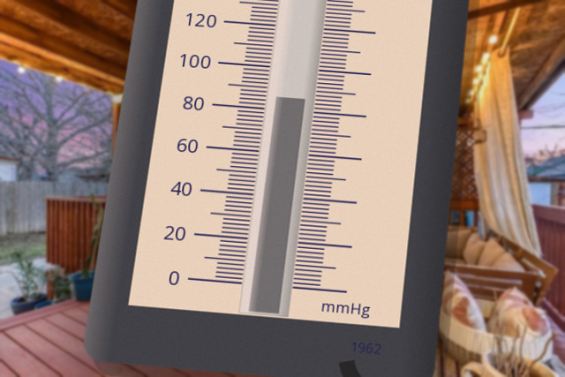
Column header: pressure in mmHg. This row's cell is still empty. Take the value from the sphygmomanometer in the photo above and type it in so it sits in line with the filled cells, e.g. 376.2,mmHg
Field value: 86,mmHg
